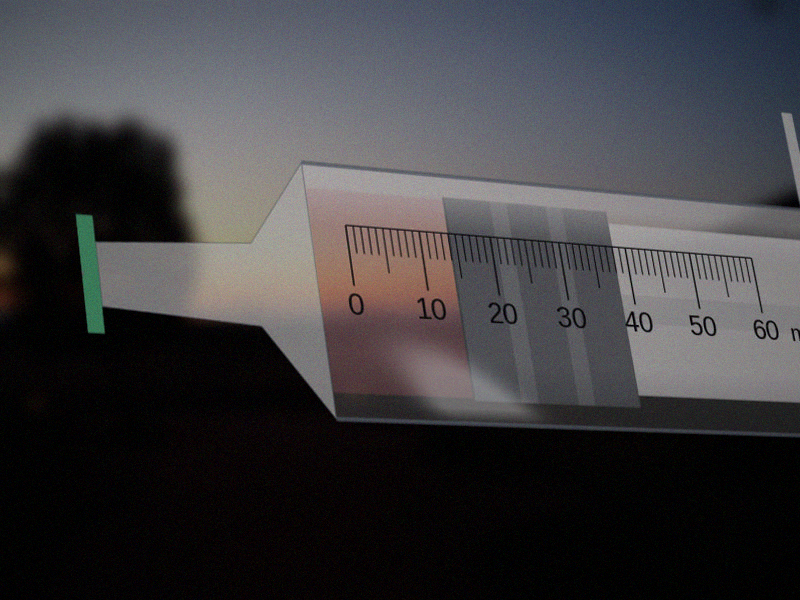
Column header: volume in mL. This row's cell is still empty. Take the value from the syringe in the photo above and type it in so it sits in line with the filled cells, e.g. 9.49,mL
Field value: 14,mL
